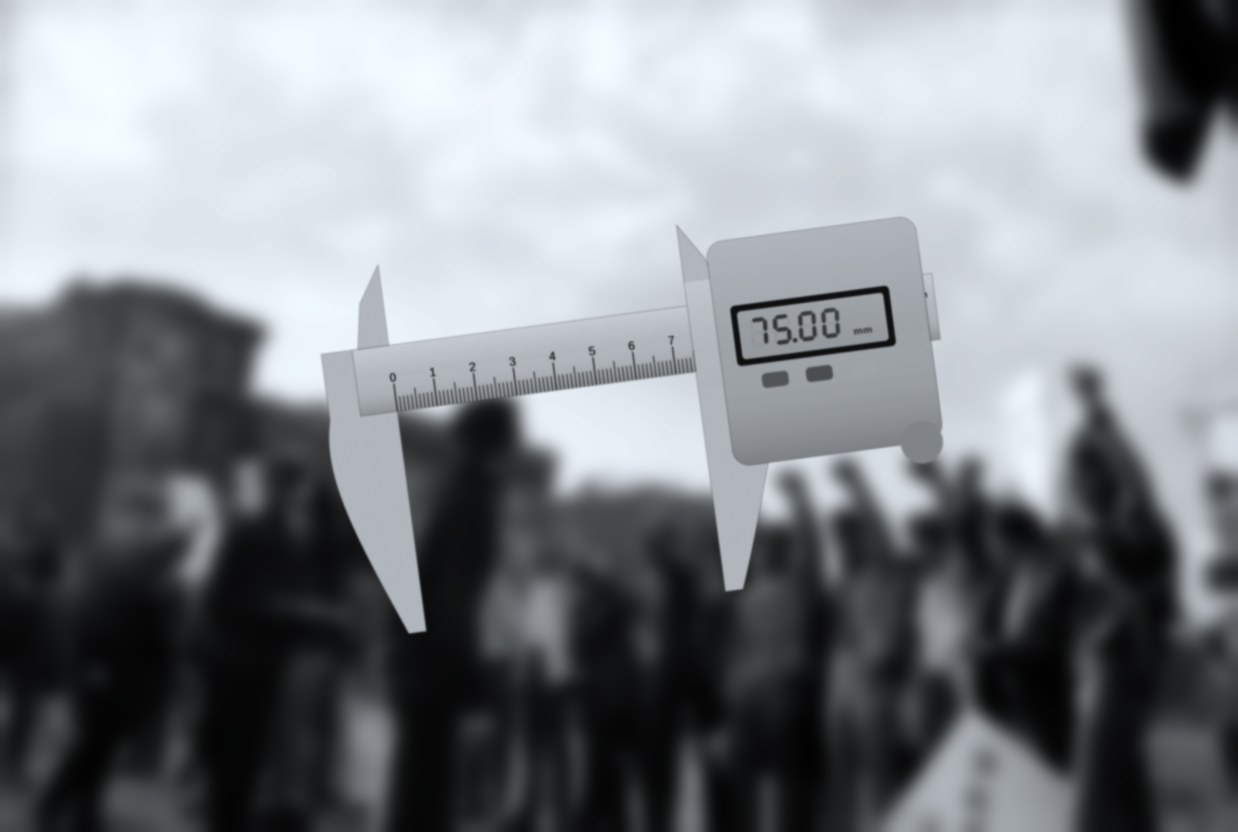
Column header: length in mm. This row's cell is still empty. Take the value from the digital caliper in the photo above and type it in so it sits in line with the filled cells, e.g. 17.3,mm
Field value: 75.00,mm
